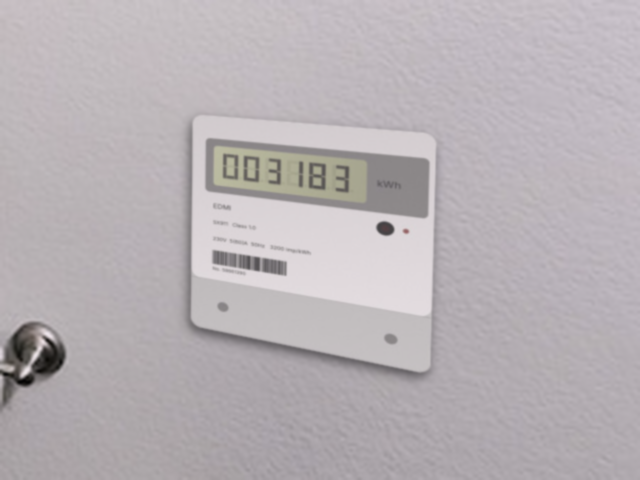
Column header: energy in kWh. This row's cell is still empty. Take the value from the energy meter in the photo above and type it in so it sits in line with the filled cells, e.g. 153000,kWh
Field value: 3183,kWh
